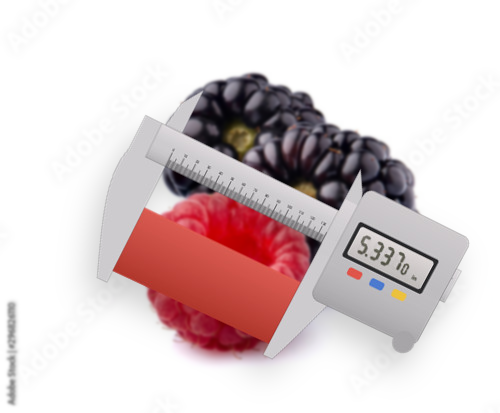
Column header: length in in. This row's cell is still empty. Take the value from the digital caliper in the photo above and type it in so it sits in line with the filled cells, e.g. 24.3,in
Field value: 5.3370,in
